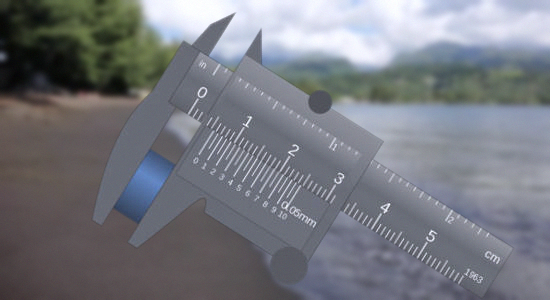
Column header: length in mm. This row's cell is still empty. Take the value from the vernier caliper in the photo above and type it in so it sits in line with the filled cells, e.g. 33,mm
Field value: 5.6,mm
